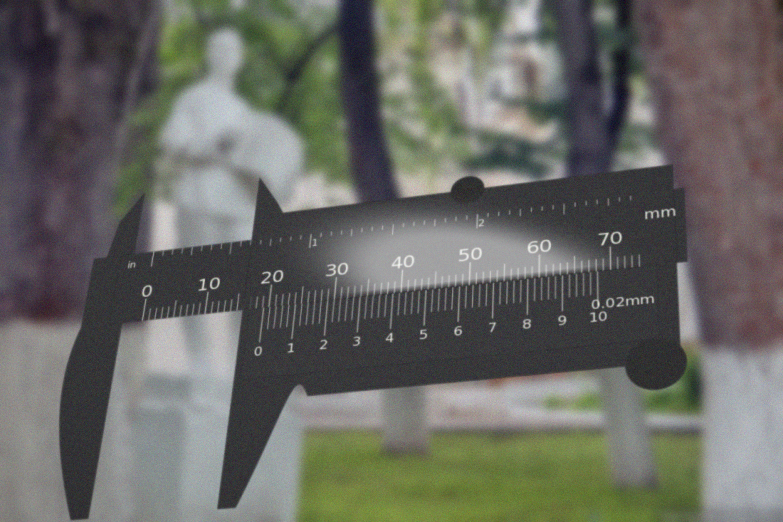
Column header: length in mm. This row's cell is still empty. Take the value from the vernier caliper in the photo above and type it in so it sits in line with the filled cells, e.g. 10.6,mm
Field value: 19.2,mm
